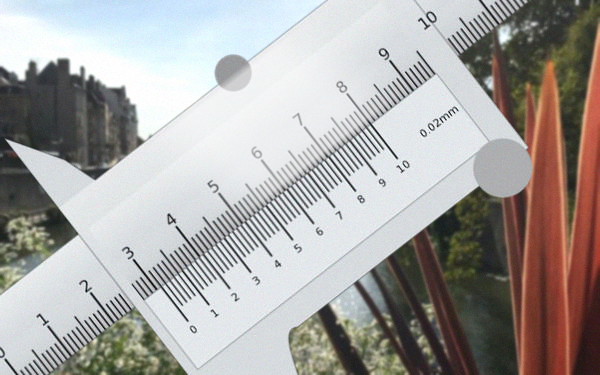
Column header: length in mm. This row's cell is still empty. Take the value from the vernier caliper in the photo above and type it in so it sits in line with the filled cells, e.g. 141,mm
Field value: 31.0,mm
